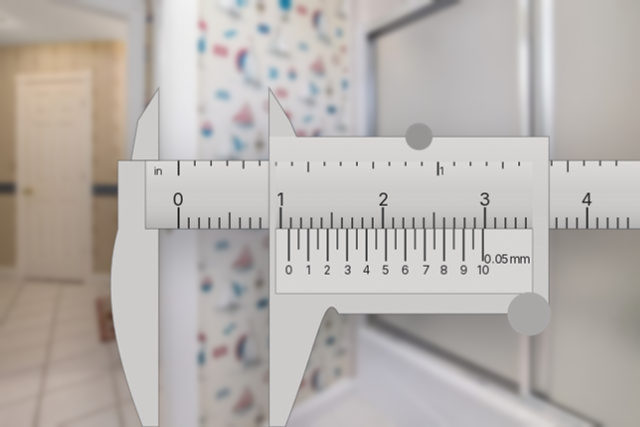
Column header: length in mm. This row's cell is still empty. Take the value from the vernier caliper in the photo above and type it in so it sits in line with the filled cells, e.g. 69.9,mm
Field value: 10.8,mm
